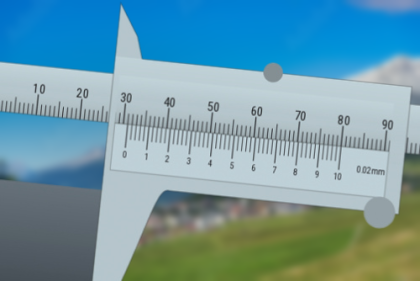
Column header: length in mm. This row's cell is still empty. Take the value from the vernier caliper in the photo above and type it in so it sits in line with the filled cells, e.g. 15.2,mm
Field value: 31.0,mm
